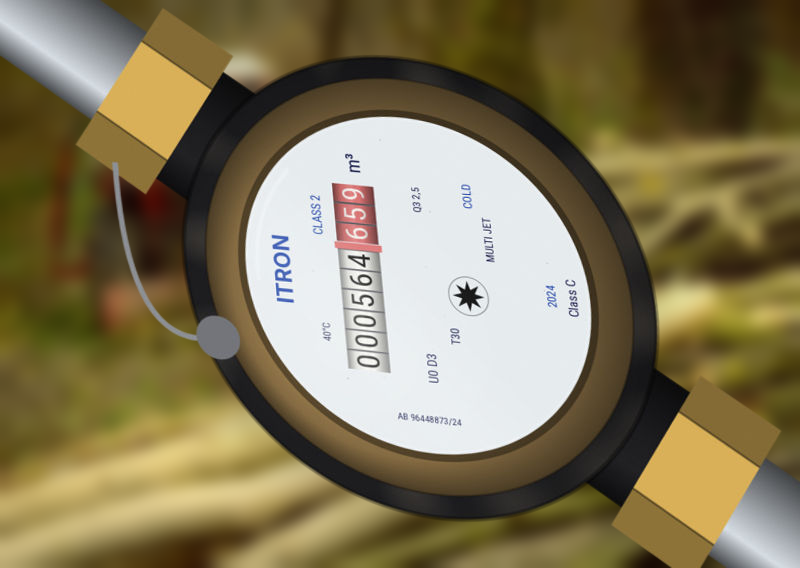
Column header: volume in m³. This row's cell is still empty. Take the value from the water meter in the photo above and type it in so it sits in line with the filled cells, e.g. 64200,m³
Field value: 564.659,m³
